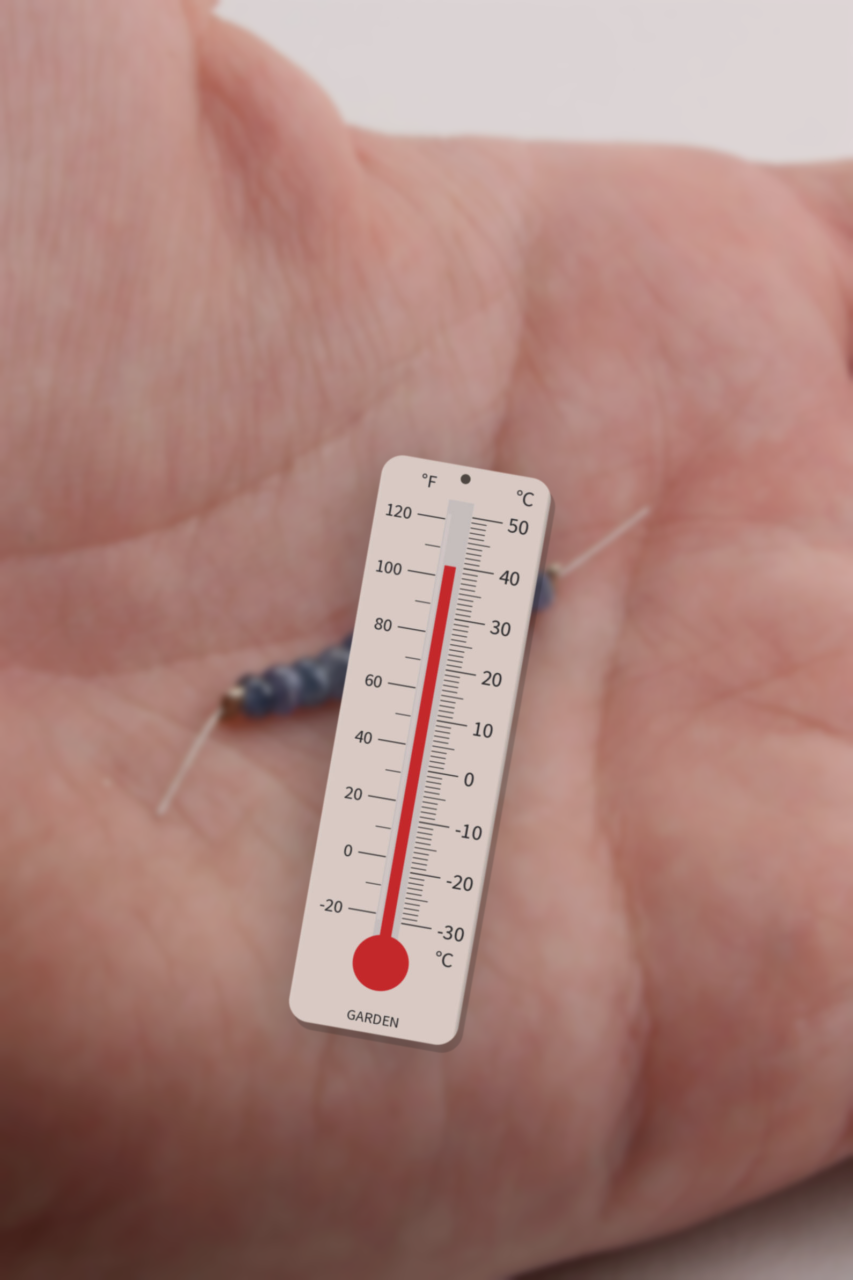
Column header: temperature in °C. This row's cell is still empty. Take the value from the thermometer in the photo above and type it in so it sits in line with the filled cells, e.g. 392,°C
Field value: 40,°C
